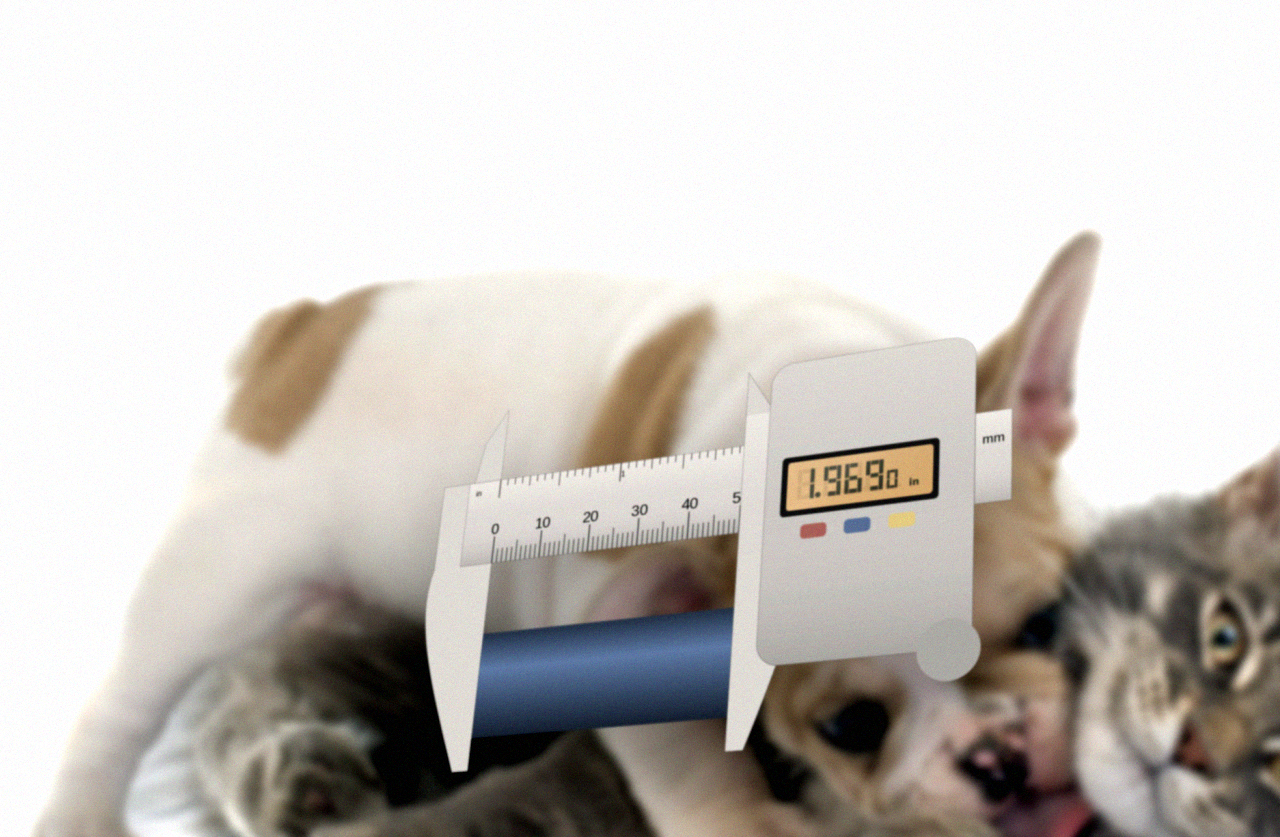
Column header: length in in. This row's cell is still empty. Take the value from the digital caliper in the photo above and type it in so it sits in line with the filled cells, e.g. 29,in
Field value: 1.9690,in
